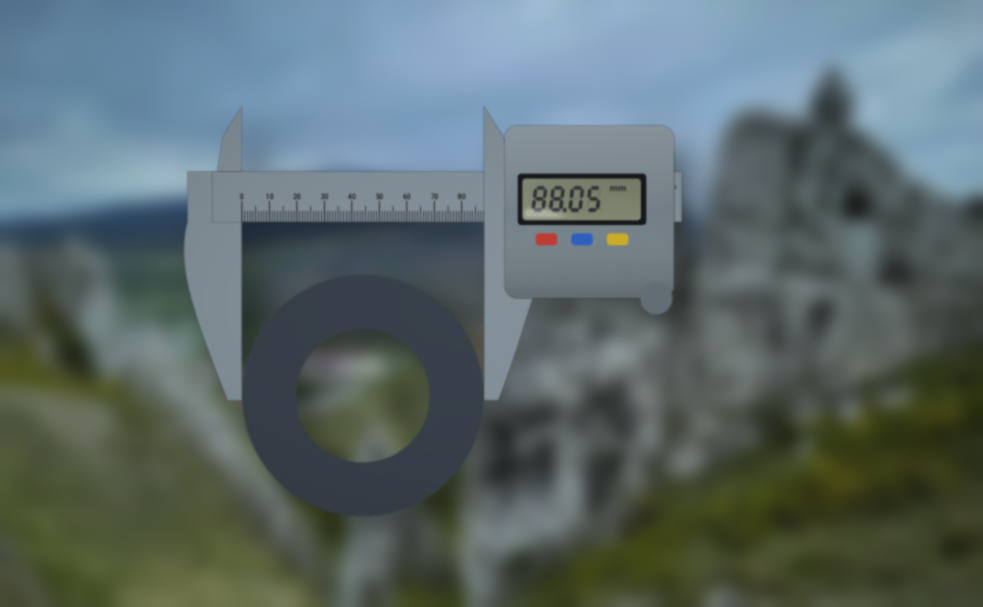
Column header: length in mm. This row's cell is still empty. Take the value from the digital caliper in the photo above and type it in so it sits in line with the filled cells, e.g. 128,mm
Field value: 88.05,mm
